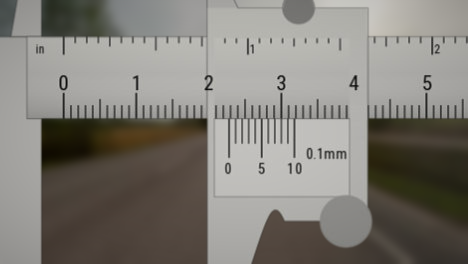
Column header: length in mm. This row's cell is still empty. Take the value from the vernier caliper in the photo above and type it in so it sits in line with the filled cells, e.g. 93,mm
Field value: 22.8,mm
